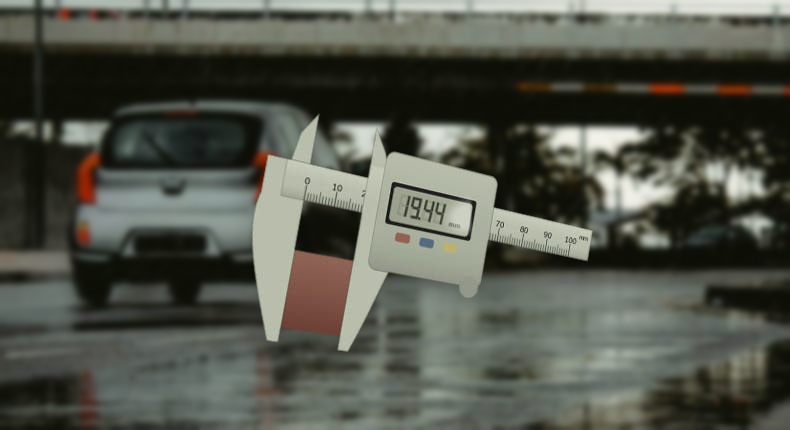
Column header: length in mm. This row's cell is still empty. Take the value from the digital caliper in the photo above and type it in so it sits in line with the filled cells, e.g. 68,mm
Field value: 19.44,mm
